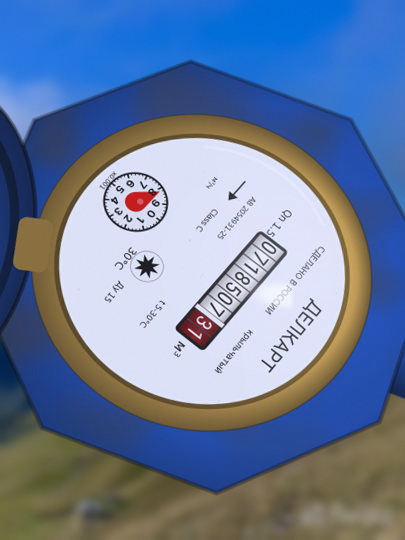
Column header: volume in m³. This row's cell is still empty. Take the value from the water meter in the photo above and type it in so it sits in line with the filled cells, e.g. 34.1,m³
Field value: 718507.318,m³
